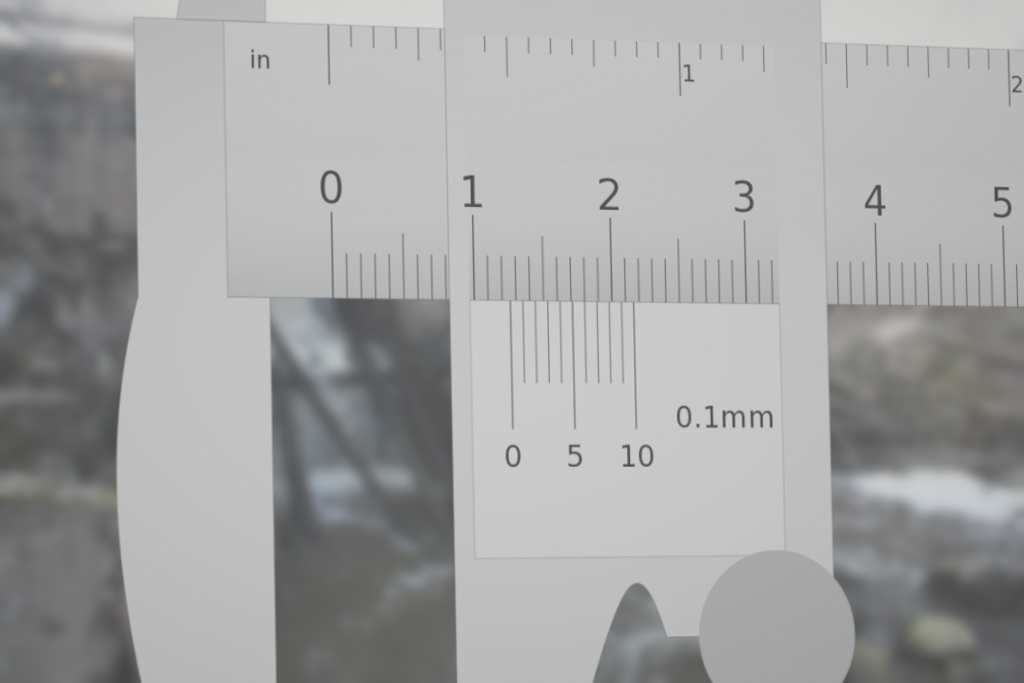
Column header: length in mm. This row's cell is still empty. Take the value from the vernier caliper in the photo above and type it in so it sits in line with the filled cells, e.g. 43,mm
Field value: 12.6,mm
